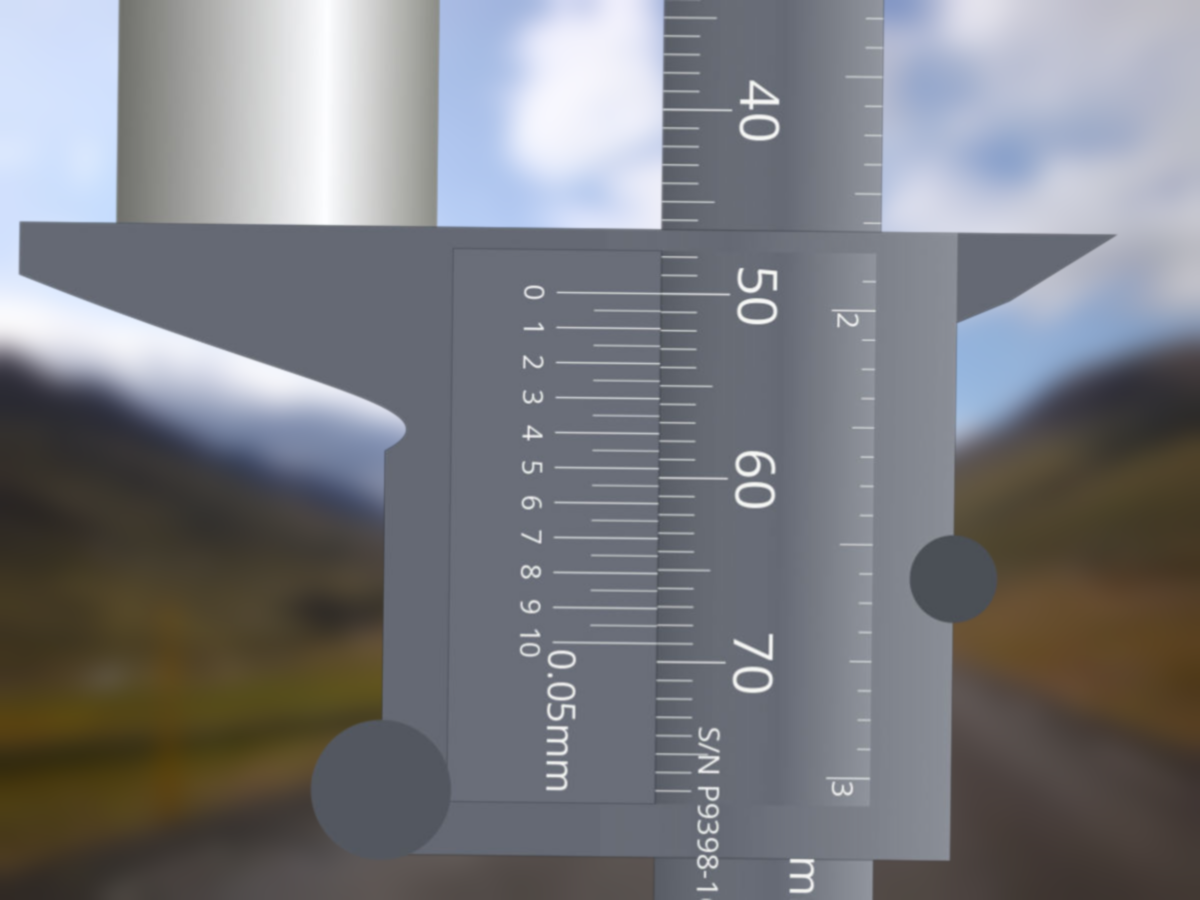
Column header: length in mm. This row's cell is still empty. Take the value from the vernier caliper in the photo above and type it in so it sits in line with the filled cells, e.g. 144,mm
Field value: 50.0,mm
